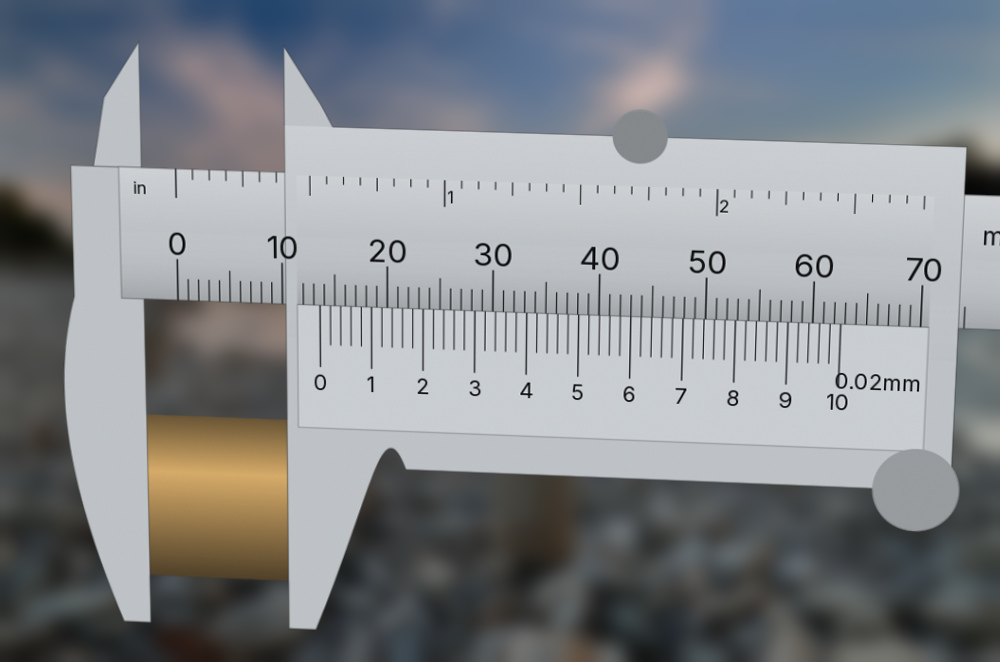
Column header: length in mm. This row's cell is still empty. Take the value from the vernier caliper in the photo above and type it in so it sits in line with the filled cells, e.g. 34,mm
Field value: 13.6,mm
